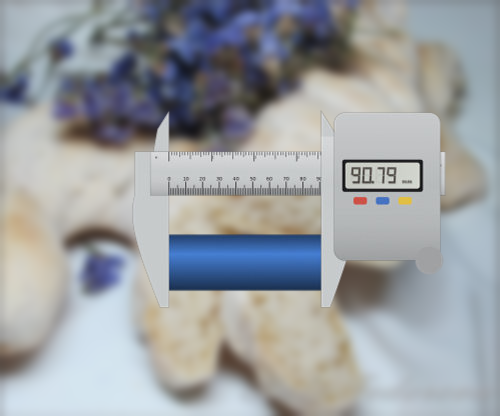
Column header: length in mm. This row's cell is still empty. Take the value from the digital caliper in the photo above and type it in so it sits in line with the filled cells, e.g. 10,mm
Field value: 90.79,mm
